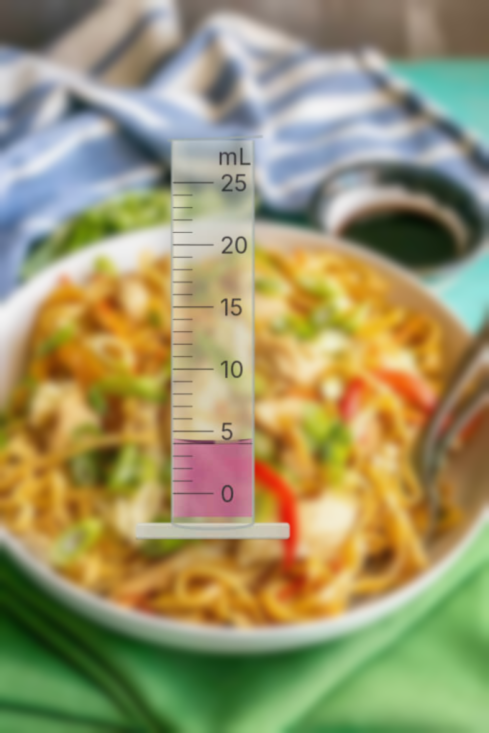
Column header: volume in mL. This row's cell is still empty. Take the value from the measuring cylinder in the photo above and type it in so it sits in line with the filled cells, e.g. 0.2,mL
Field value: 4,mL
